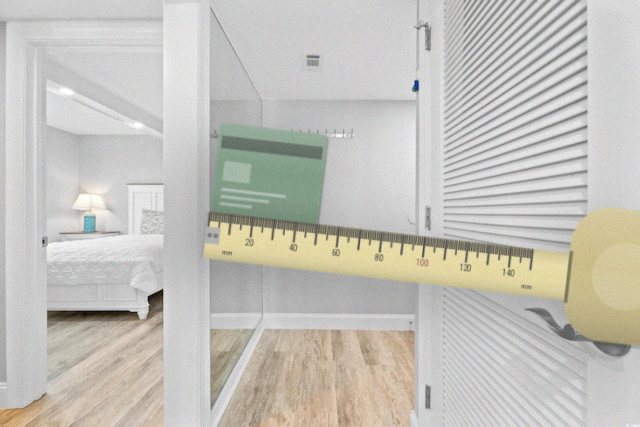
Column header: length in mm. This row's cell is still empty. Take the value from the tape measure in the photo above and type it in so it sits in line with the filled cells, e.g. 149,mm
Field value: 50,mm
